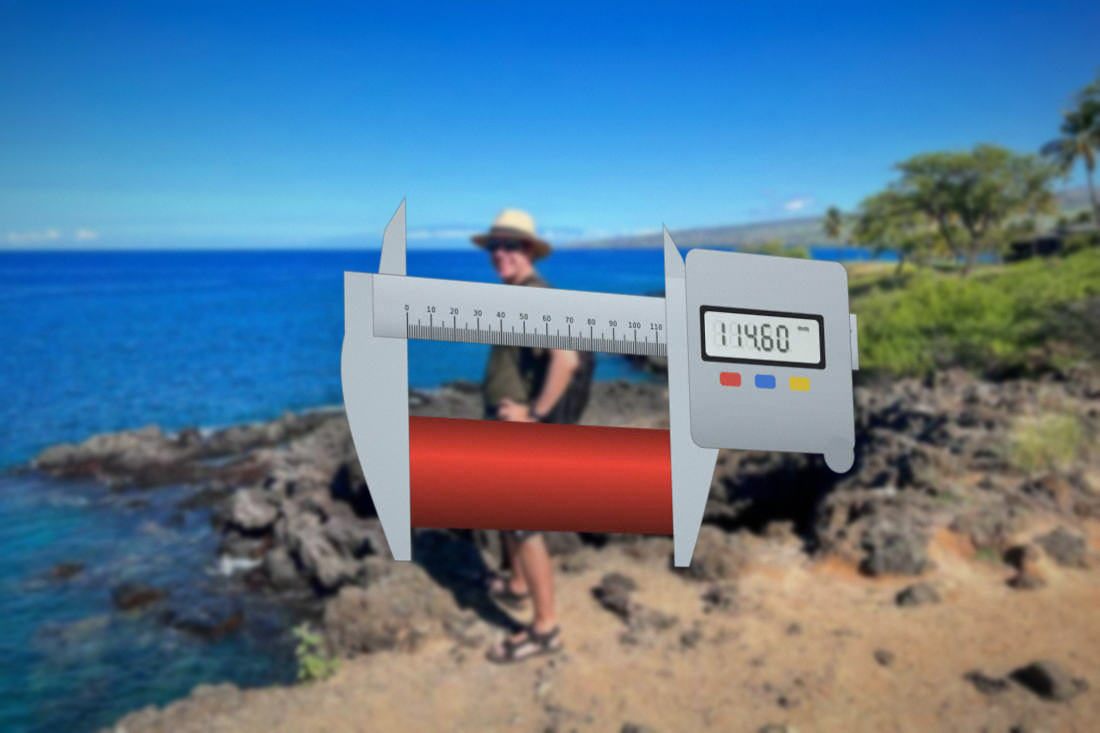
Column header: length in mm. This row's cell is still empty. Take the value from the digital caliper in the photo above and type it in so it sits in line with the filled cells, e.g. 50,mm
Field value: 114.60,mm
